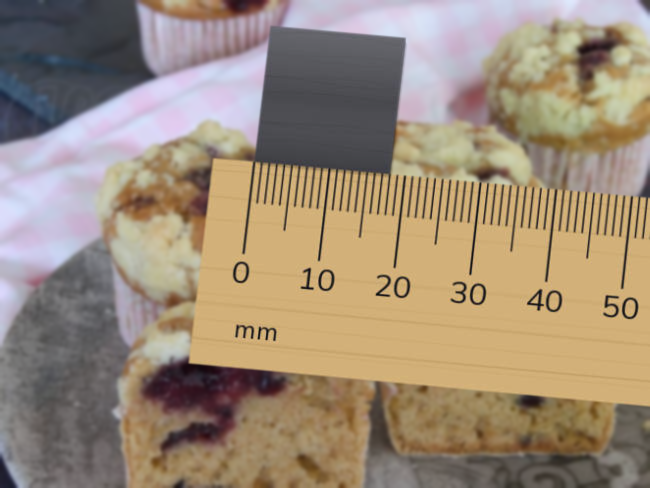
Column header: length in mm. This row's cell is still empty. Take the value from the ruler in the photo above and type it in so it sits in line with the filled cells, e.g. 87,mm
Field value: 18,mm
